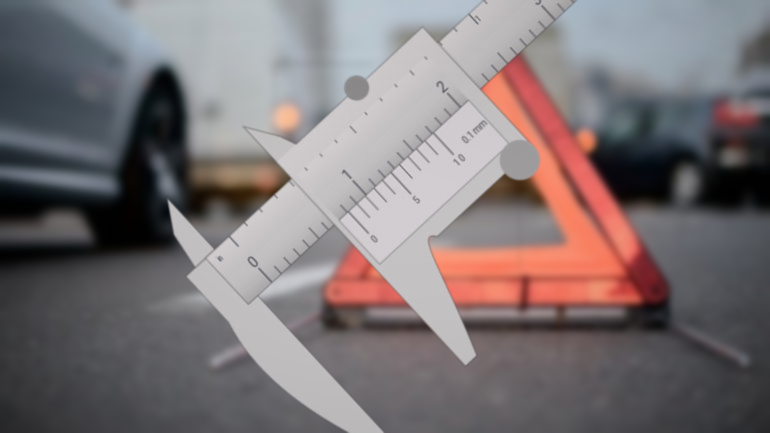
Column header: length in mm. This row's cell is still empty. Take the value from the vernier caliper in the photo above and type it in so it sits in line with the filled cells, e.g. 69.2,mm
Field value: 8.1,mm
